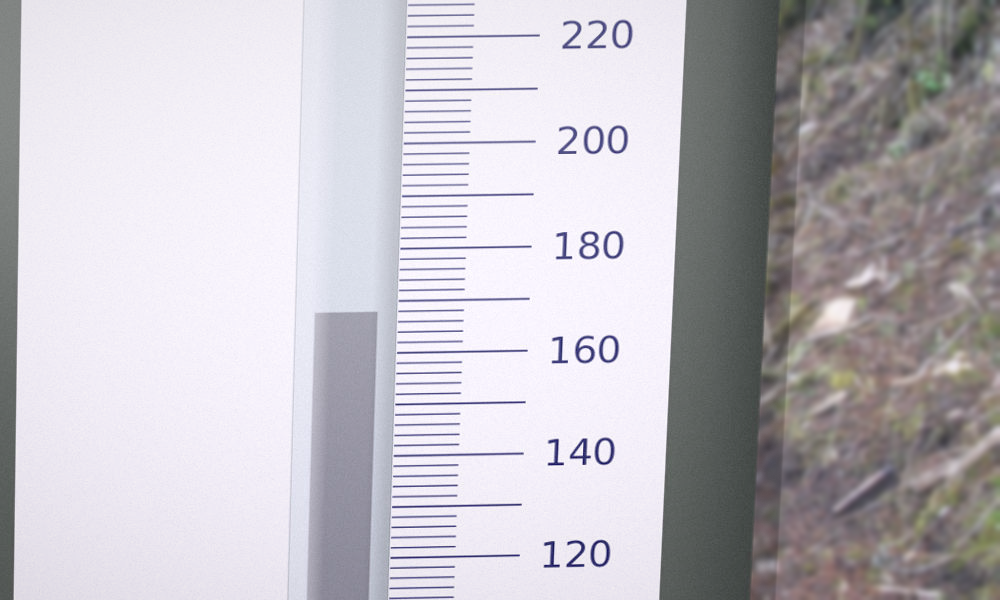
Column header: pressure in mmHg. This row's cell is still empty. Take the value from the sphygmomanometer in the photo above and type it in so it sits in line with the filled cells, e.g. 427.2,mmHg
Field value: 168,mmHg
